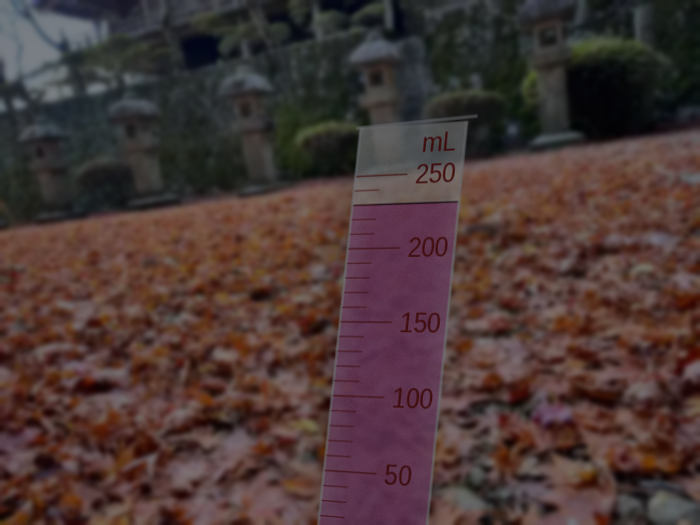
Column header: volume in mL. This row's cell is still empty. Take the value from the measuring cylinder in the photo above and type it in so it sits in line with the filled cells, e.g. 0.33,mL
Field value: 230,mL
